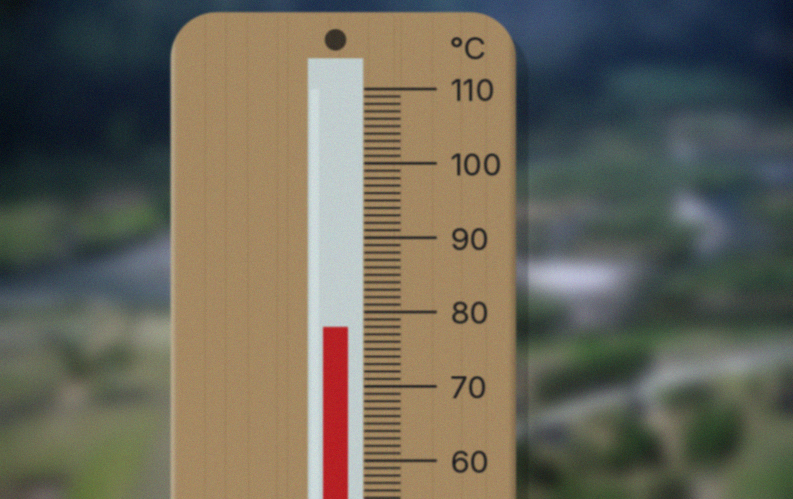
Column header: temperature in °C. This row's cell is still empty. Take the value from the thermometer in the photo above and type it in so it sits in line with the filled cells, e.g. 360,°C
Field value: 78,°C
